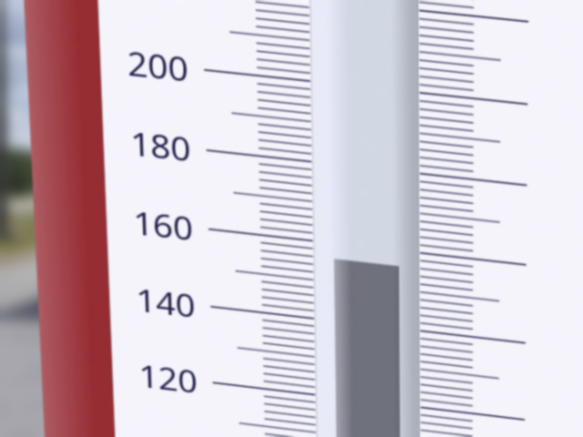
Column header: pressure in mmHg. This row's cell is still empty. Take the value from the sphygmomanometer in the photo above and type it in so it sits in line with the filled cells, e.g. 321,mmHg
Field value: 156,mmHg
